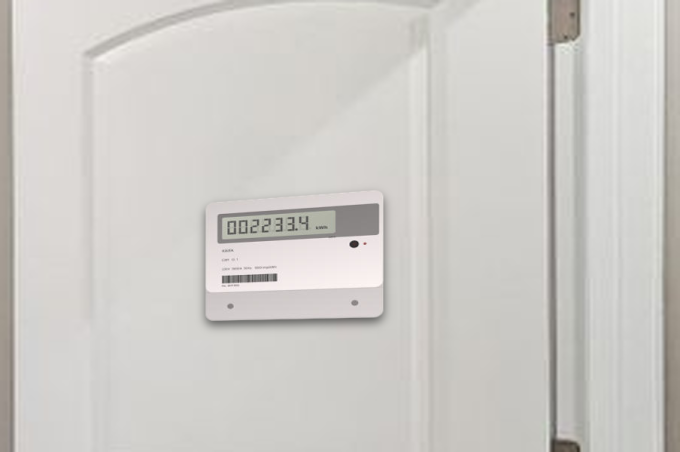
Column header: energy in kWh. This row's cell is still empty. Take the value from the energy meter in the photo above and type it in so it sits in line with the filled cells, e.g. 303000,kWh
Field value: 2233.4,kWh
